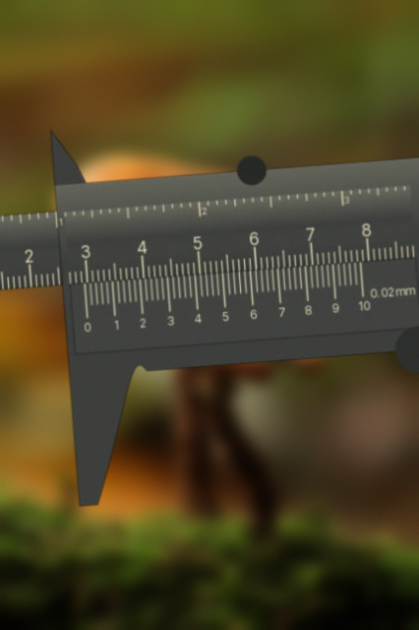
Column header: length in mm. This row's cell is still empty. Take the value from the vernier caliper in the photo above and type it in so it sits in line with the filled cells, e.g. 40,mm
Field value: 29.5,mm
